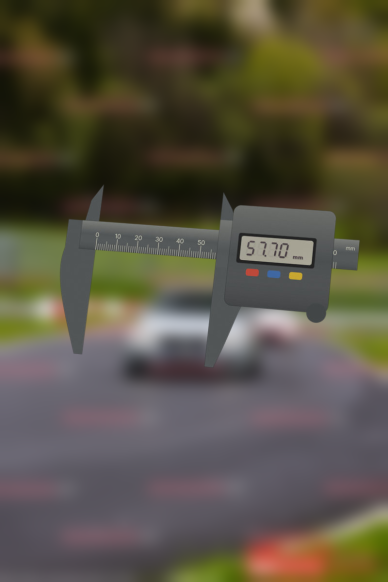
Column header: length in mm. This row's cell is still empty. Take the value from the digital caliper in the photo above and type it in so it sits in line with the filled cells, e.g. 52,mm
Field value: 57.70,mm
